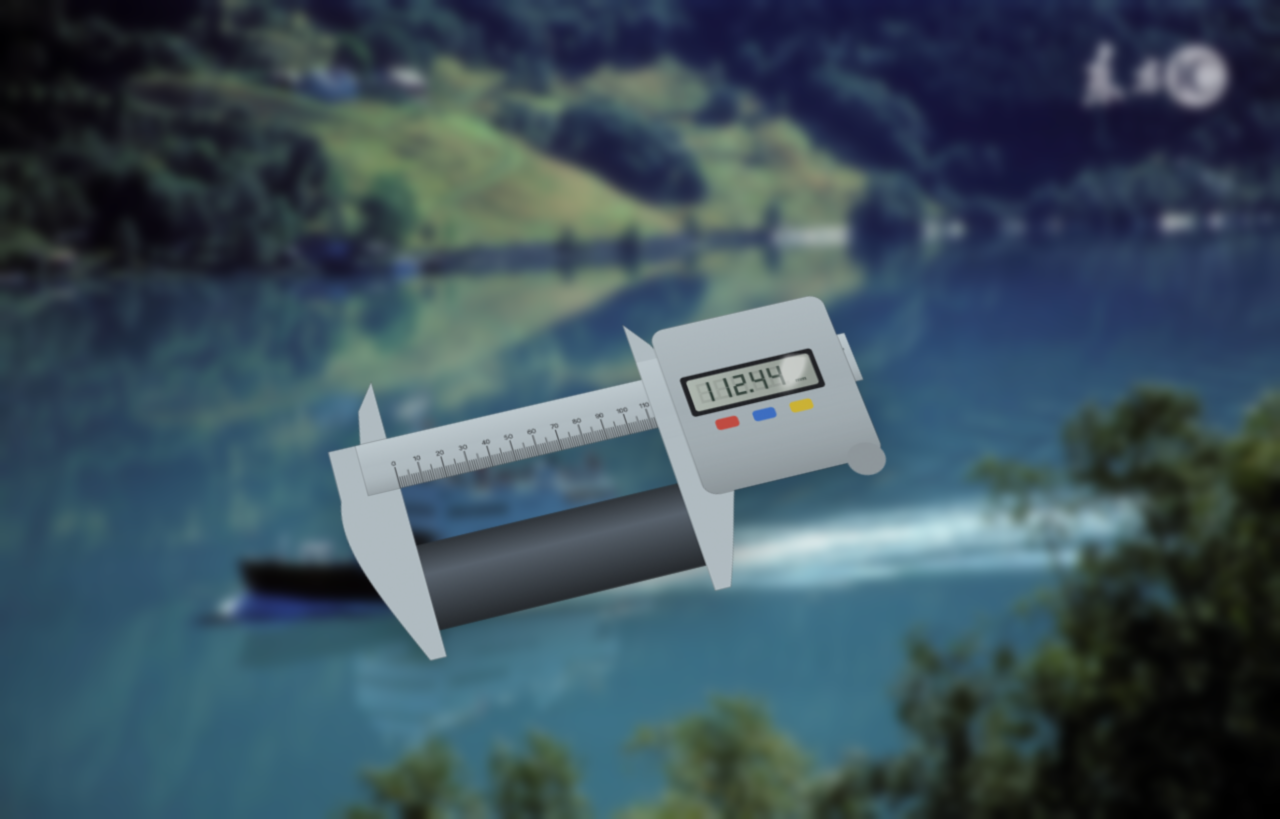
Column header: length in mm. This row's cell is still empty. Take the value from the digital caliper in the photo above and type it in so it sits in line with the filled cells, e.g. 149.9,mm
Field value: 112.44,mm
